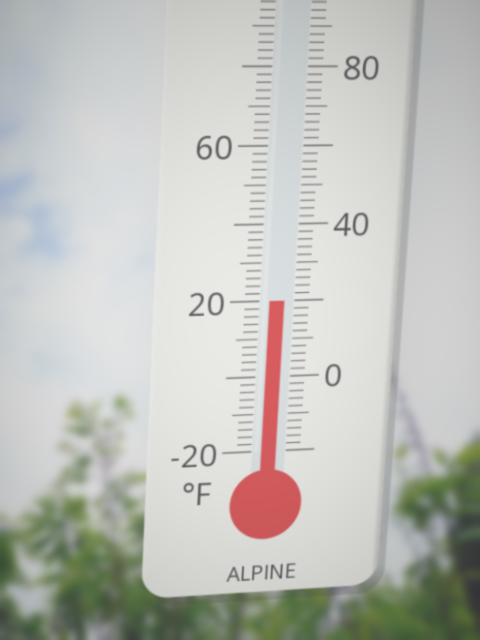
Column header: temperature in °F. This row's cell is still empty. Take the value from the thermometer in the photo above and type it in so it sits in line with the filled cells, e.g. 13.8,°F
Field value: 20,°F
